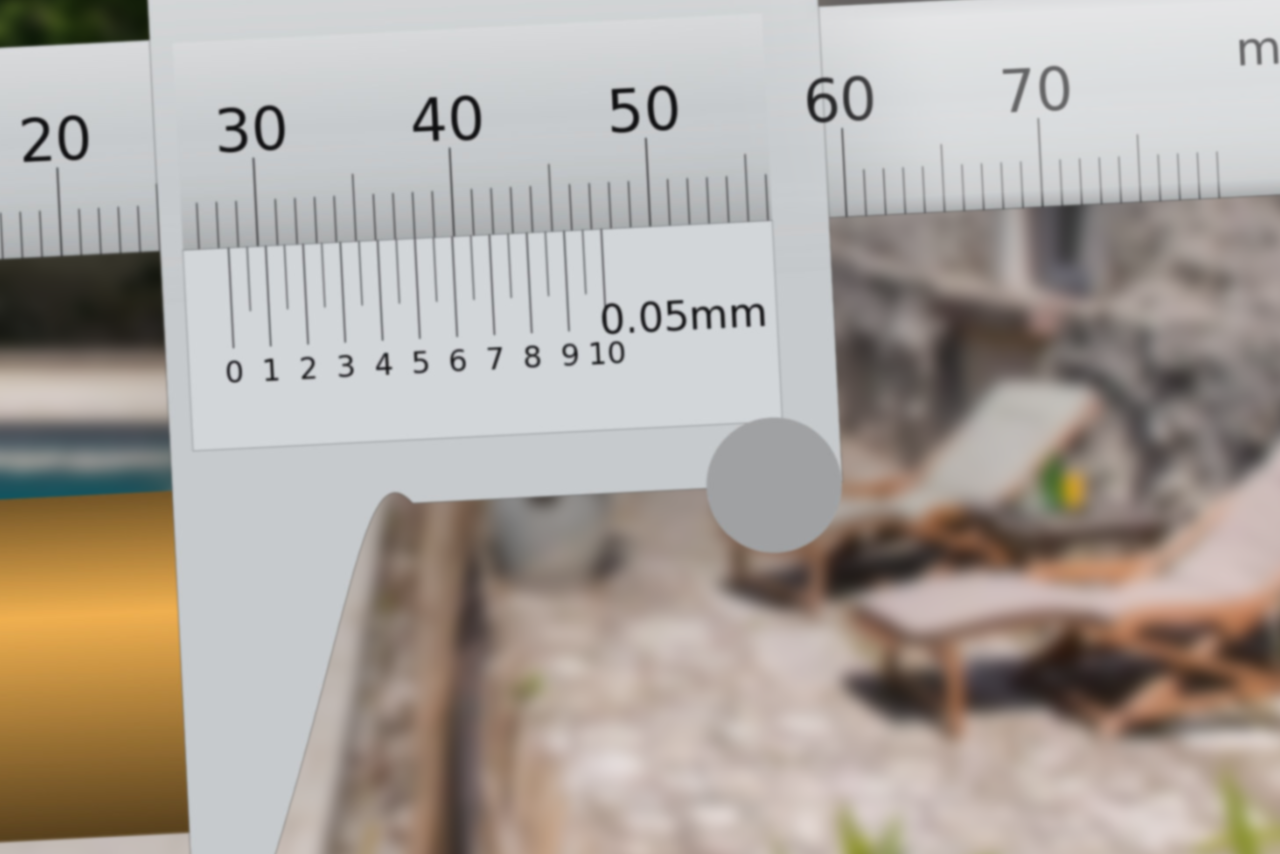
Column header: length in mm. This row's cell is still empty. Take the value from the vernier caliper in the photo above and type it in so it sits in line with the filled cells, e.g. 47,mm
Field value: 28.5,mm
